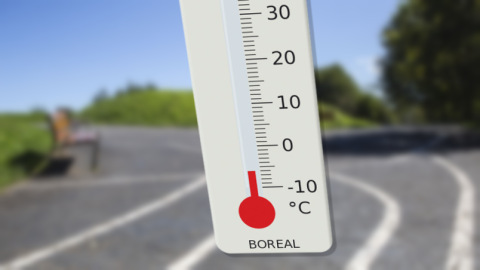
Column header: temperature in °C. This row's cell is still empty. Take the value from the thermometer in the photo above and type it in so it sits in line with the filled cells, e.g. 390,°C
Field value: -6,°C
